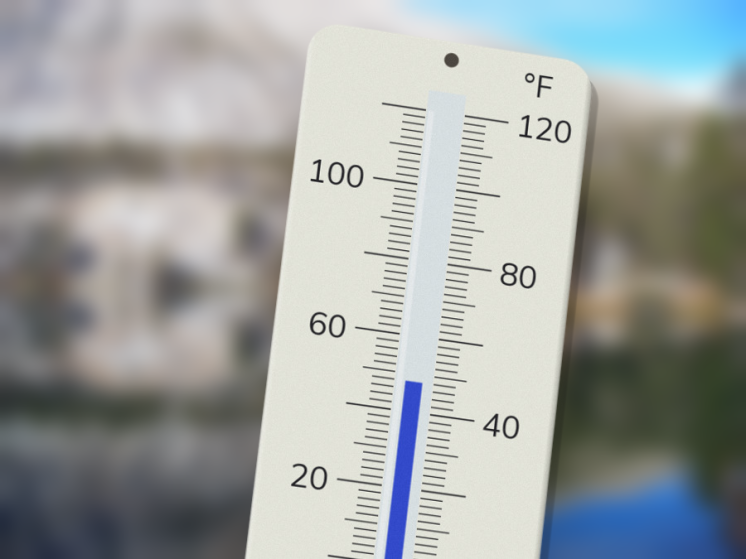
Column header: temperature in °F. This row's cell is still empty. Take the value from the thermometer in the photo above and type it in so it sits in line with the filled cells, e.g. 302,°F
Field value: 48,°F
